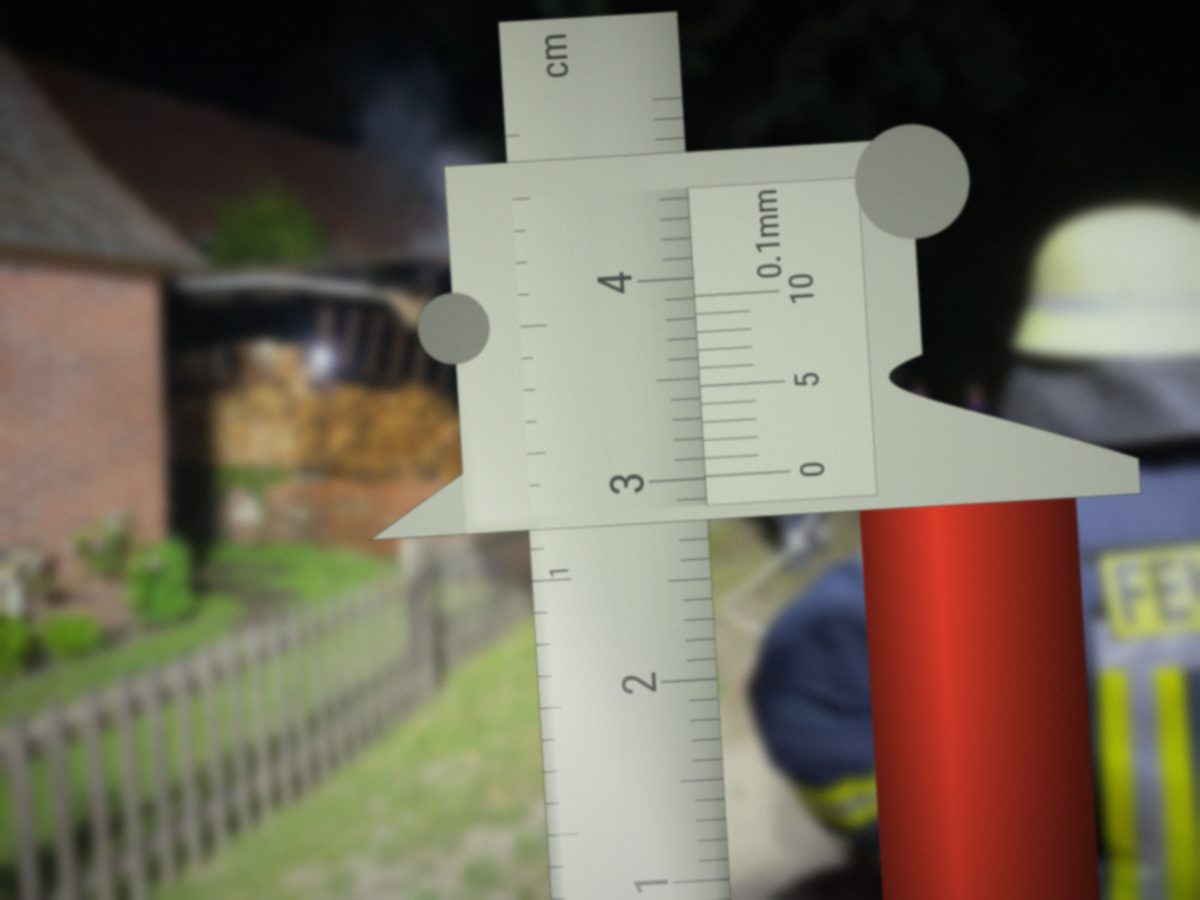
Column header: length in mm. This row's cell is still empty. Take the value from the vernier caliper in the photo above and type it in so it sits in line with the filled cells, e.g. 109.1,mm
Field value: 30.1,mm
